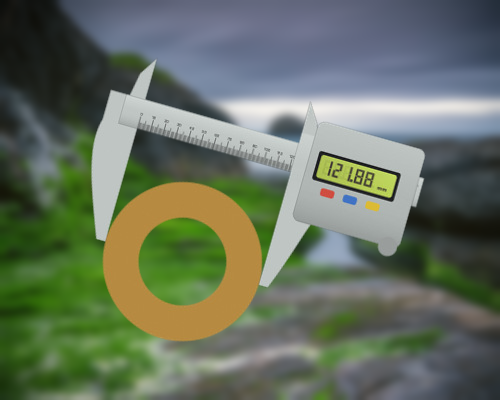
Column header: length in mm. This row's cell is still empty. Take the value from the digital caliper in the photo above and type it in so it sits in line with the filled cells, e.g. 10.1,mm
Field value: 121.88,mm
